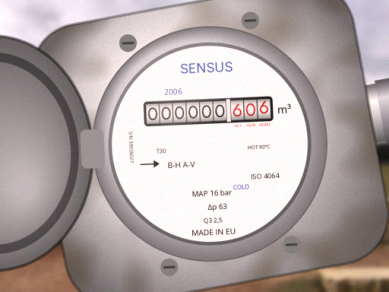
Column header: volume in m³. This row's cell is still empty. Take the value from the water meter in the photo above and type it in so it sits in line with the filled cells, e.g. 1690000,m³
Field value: 0.606,m³
